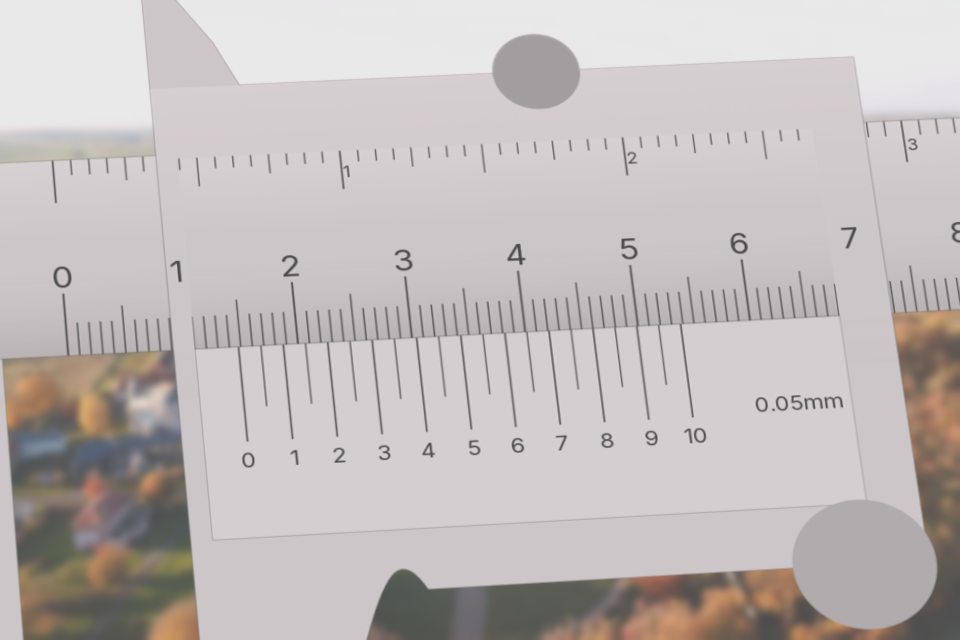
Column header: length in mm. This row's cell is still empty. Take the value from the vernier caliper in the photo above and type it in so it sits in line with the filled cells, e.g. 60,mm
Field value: 14.8,mm
